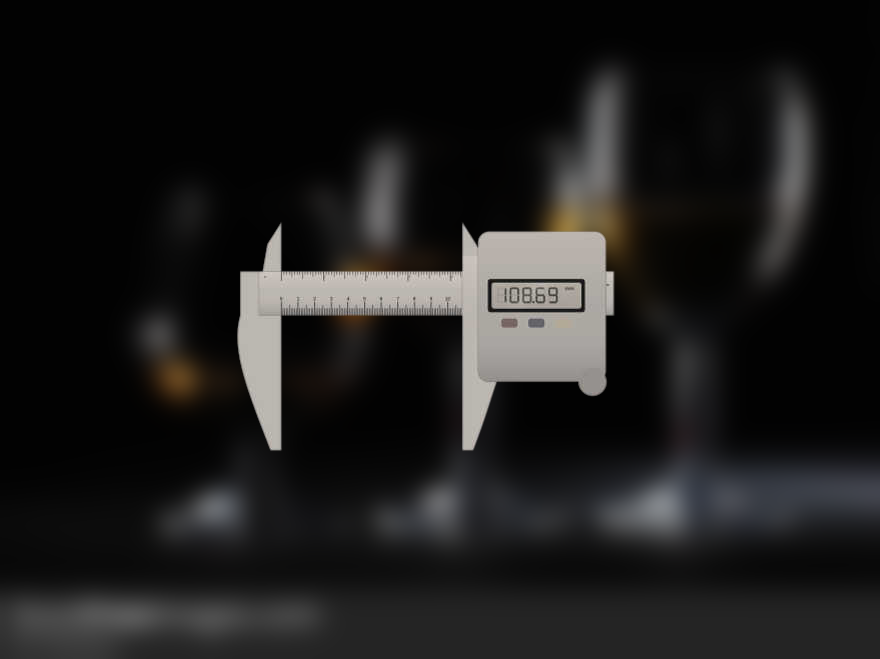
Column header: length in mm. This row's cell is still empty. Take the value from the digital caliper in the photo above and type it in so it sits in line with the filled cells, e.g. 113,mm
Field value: 108.69,mm
